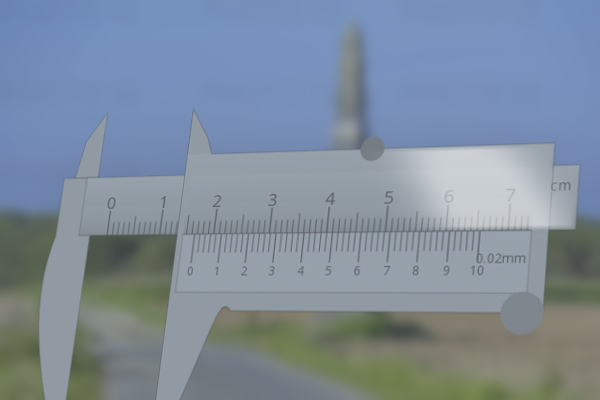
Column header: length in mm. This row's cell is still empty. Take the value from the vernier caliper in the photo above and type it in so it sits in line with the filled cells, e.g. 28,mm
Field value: 16.5,mm
